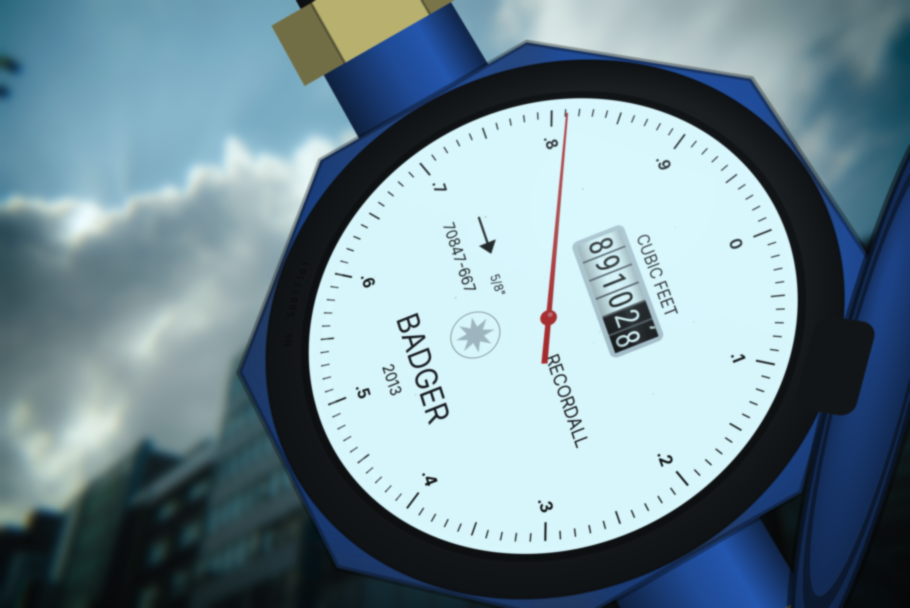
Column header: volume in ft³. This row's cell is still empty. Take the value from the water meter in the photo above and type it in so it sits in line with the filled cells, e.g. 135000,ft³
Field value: 891027.81,ft³
